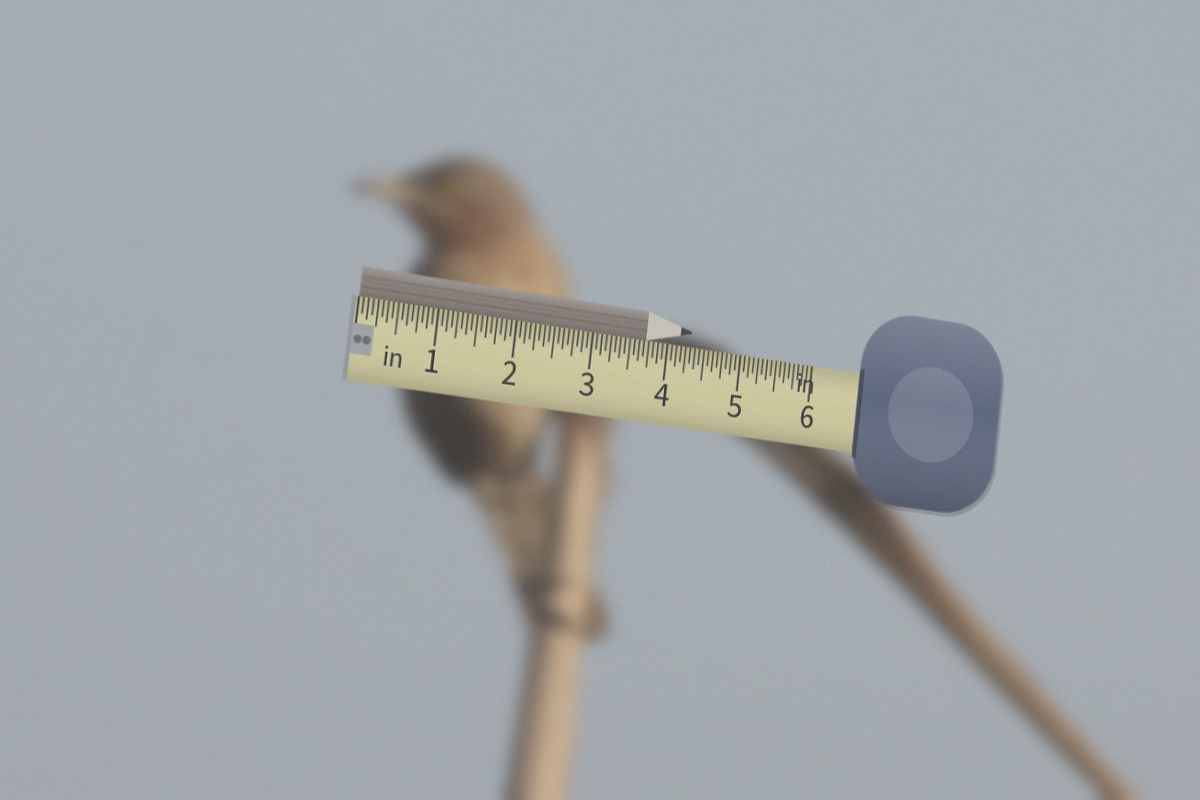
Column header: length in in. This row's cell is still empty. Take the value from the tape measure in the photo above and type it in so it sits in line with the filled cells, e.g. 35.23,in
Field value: 4.3125,in
